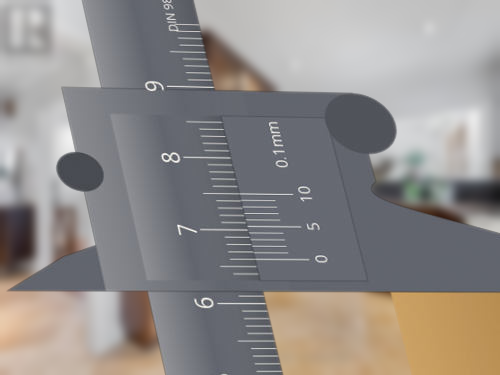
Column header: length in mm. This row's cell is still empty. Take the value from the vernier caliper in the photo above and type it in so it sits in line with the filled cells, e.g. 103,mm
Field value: 66.0,mm
